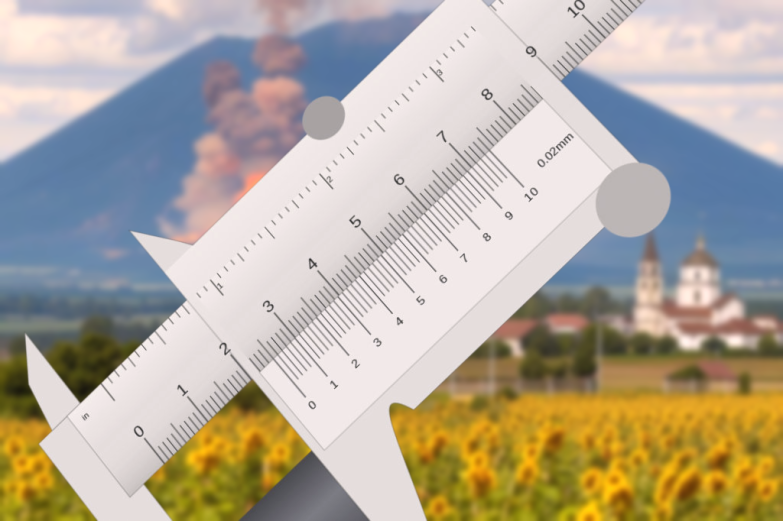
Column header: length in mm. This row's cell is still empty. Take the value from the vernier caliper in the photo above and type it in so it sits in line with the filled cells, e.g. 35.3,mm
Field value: 25.0,mm
